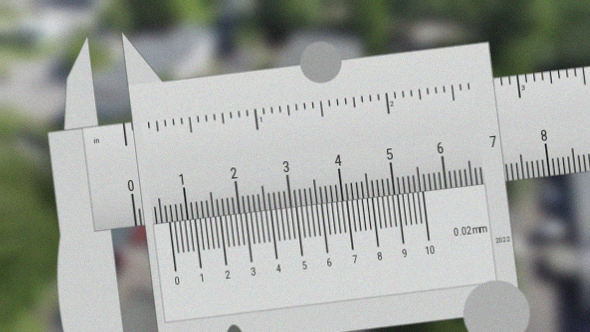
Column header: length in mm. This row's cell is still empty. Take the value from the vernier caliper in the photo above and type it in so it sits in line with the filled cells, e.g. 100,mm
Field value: 6.5,mm
